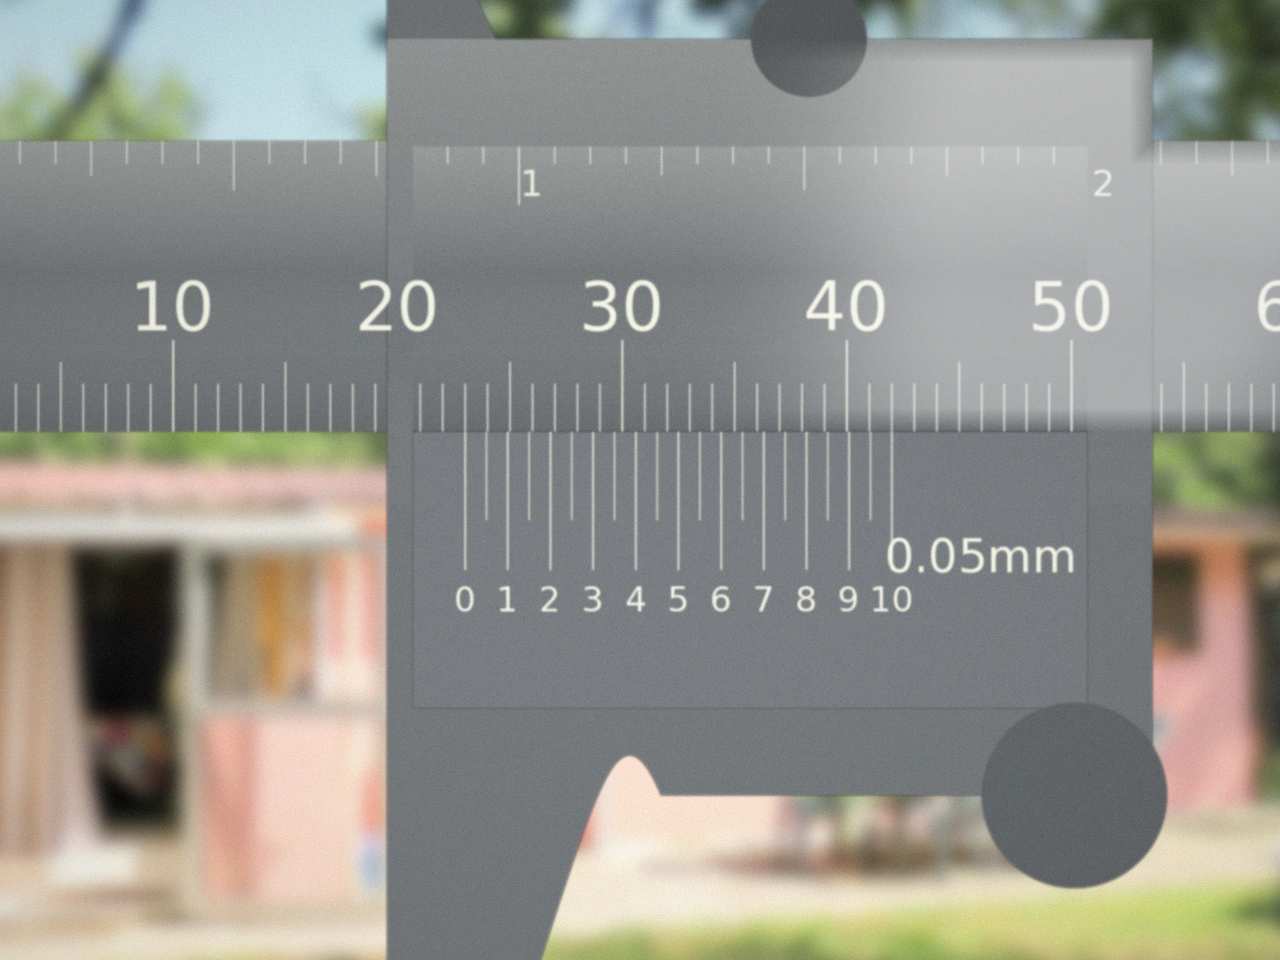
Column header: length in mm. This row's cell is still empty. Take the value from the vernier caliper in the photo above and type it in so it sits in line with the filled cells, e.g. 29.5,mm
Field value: 23.0,mm
